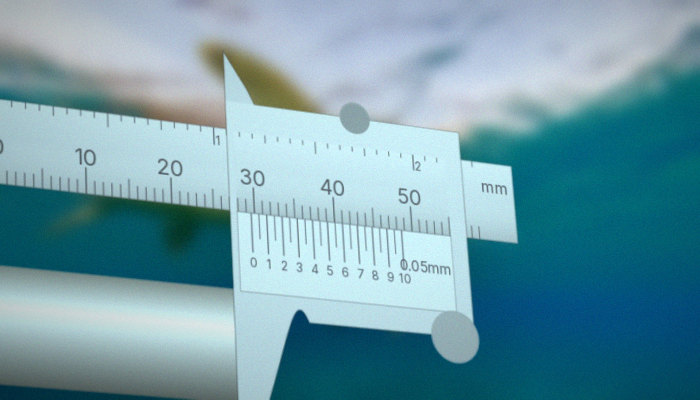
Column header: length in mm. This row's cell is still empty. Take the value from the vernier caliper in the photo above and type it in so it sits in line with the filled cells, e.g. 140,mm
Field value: 29.6,mm
